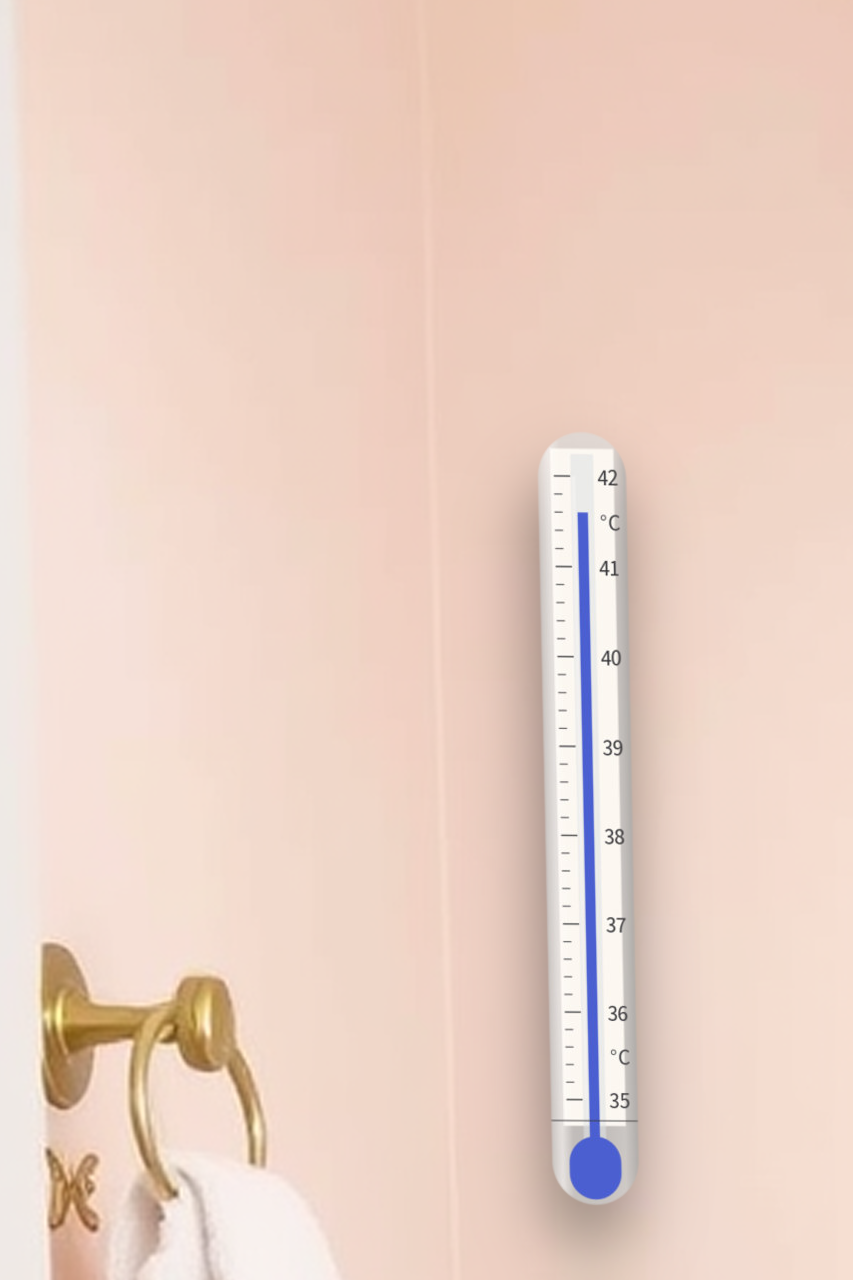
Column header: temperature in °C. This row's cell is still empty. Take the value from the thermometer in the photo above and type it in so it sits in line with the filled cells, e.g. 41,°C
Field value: 41.6,°C
